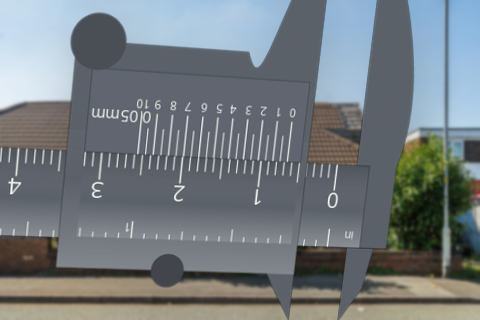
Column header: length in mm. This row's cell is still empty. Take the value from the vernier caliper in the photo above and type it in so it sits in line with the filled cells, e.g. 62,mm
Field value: 6.6,mm
